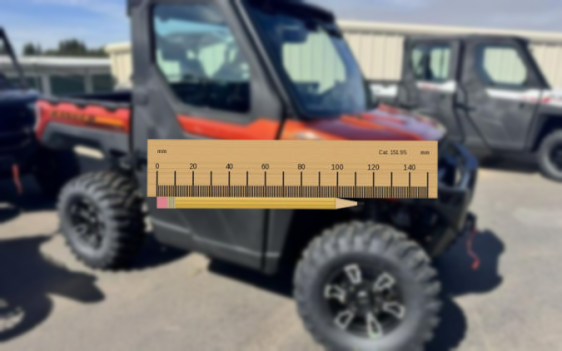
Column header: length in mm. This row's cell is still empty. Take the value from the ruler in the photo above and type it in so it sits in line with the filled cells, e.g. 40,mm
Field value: 115,mm
